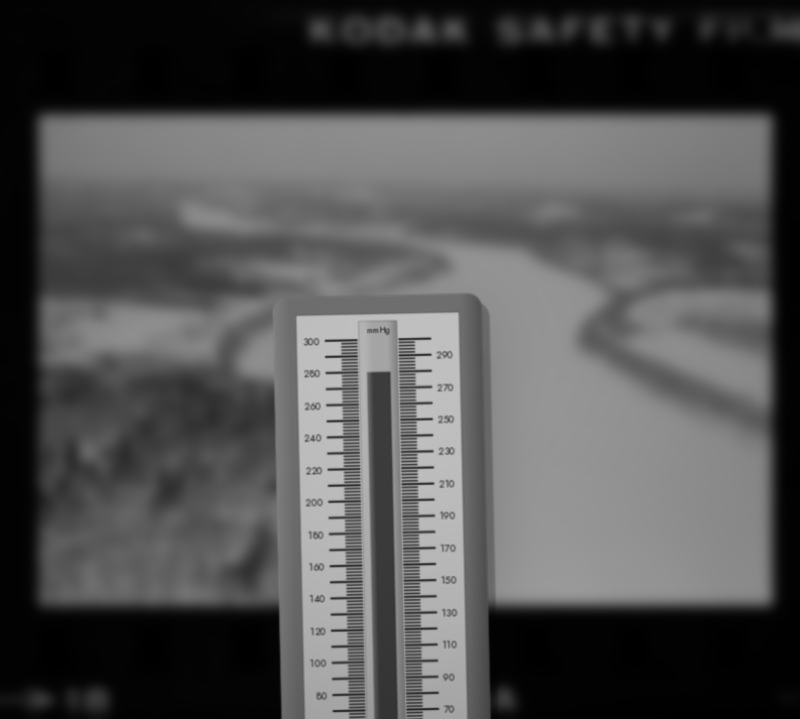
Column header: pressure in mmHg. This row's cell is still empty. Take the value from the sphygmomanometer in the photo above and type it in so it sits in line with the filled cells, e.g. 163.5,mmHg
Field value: 280,mmHg
